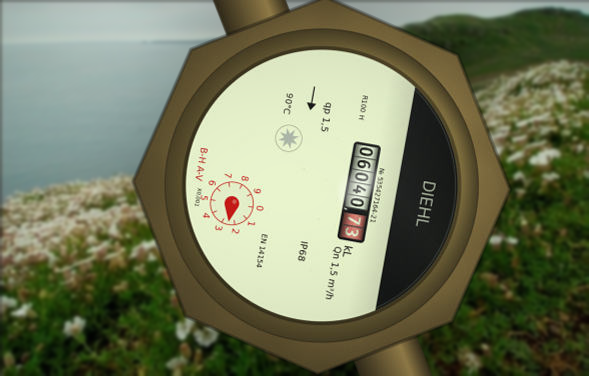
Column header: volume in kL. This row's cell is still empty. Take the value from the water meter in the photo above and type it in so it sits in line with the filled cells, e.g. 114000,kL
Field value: 6040.732,kL
